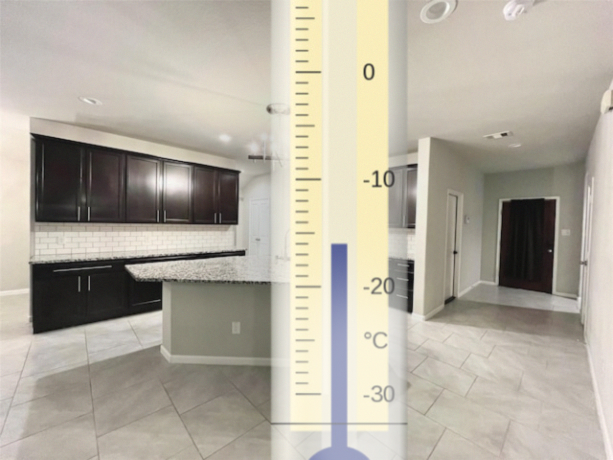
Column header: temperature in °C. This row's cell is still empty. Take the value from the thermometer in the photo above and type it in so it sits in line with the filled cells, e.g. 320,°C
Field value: -16,°C
